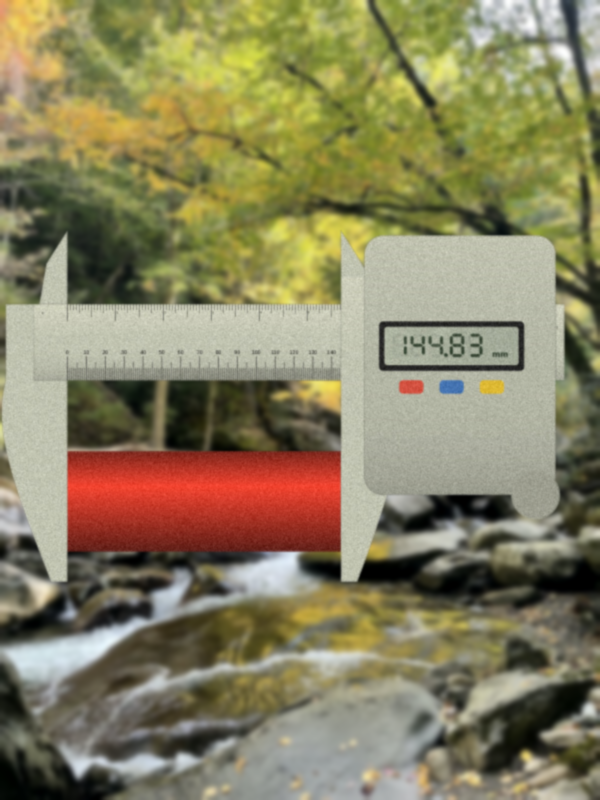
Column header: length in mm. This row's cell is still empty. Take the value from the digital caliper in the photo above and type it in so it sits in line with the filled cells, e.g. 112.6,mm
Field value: 144.83,mm
